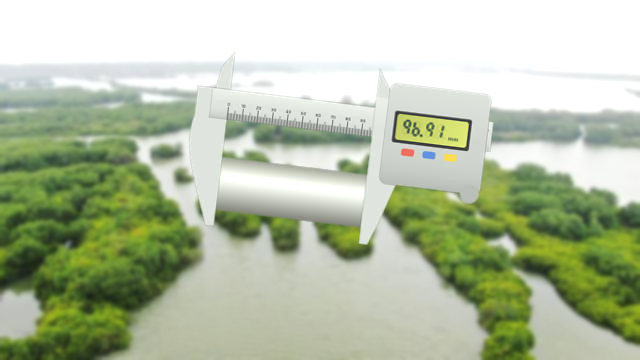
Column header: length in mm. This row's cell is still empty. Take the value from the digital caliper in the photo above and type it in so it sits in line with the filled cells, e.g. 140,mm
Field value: 96.91,mm
